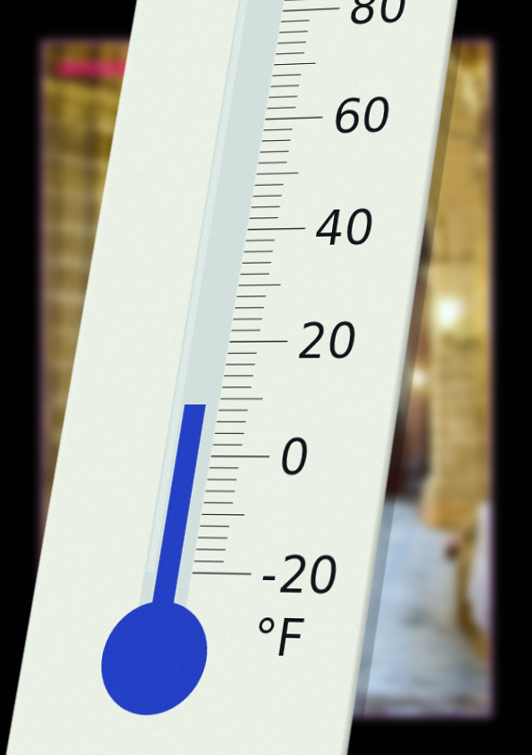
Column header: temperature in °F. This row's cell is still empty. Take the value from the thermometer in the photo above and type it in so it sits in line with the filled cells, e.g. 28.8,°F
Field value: 9,°F
